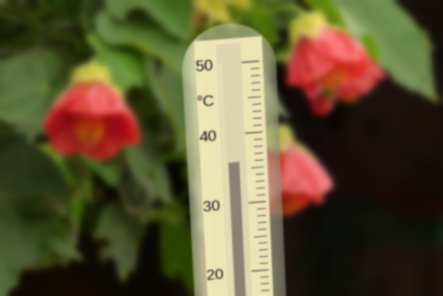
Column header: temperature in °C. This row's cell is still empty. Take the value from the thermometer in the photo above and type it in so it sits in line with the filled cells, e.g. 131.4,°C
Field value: 36,°C
